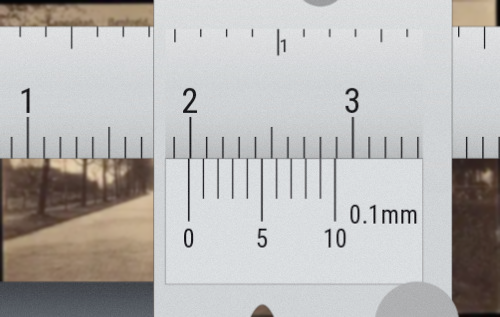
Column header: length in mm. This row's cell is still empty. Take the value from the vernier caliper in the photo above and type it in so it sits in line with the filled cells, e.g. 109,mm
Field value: 19.9,mm
